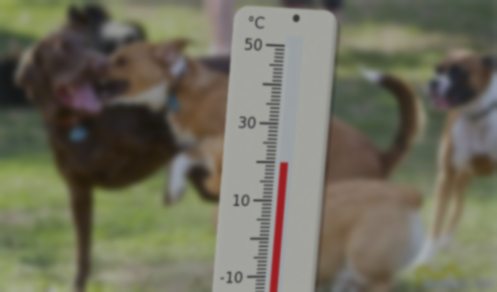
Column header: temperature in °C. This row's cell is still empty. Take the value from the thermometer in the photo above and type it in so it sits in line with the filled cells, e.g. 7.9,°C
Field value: 20,°C
